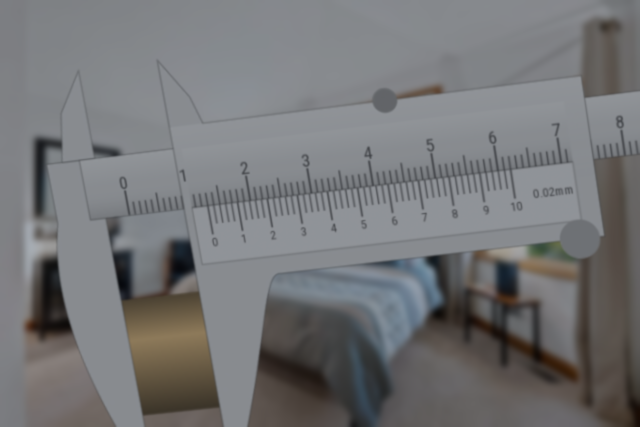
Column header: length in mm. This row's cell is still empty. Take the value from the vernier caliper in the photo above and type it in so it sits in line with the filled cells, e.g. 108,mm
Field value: 13.0,mm
